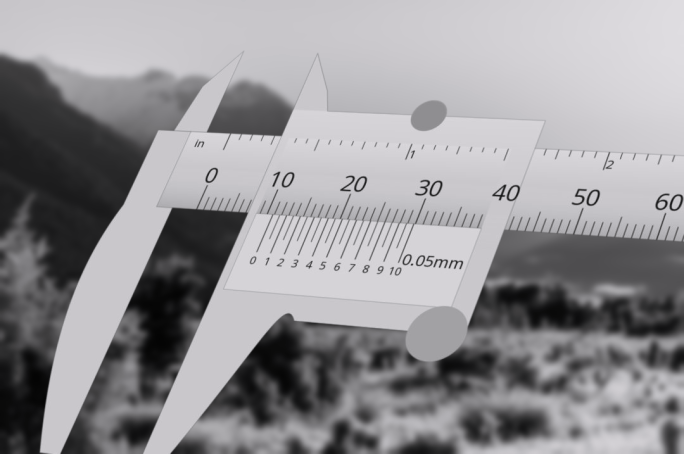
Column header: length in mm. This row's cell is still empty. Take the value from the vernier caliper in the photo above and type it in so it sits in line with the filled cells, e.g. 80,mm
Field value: 10.8,mm
